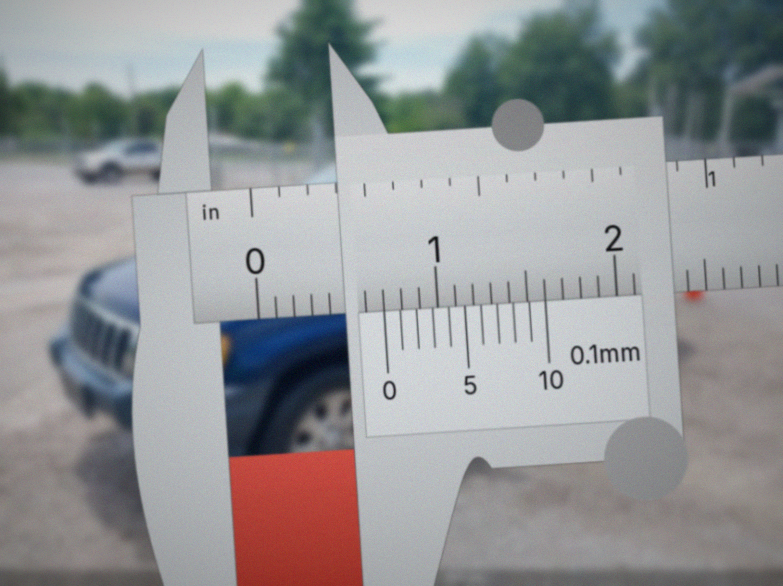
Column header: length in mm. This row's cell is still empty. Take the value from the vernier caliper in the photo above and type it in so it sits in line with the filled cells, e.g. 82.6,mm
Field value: 7.0,mm
